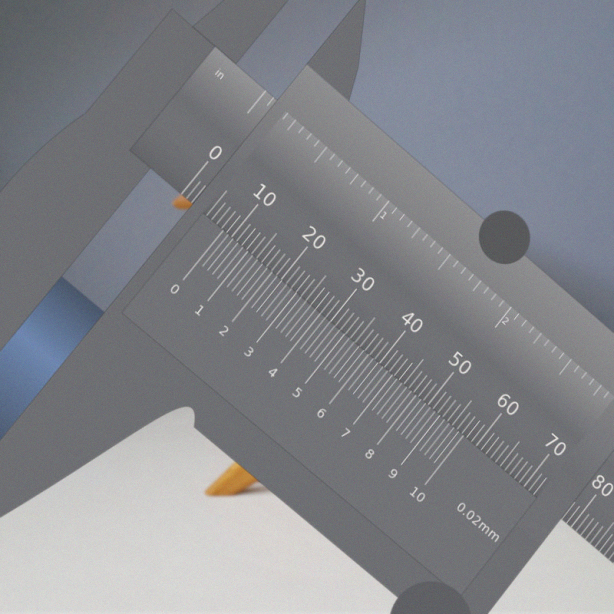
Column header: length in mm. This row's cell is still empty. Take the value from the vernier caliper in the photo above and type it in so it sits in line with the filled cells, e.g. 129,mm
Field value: 8.4,mm
